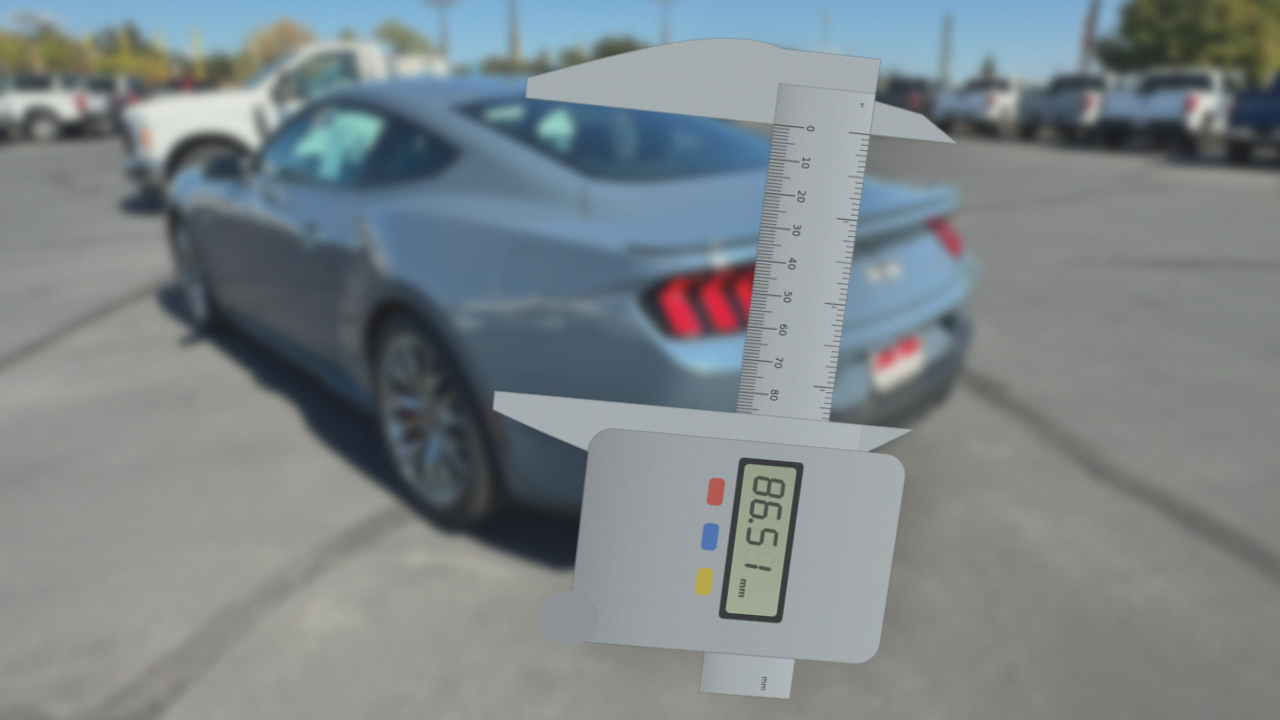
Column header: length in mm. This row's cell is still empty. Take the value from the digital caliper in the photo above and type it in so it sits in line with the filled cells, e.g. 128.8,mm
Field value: 86.51,mm
